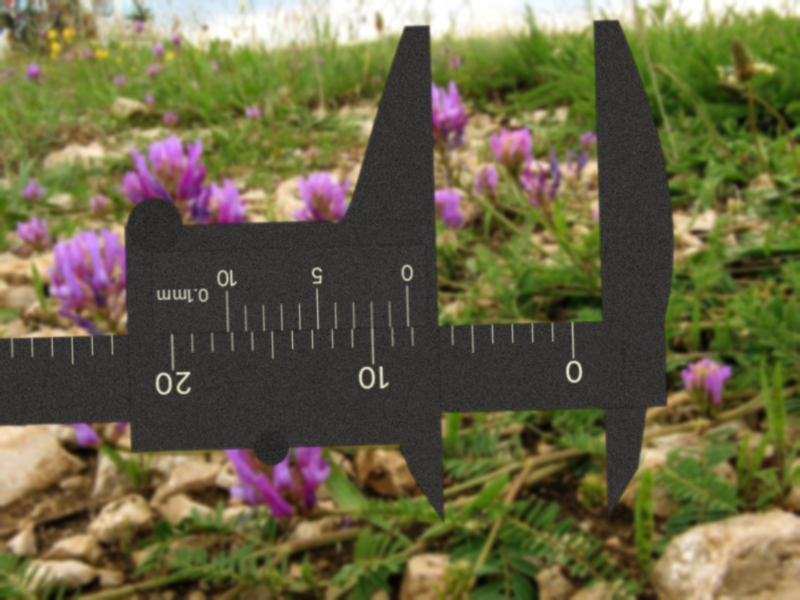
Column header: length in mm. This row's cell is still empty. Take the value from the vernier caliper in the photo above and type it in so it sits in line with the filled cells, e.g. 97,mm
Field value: 8.2,mm
